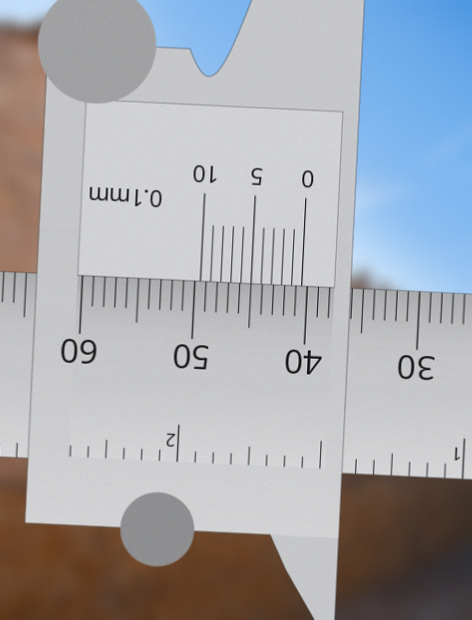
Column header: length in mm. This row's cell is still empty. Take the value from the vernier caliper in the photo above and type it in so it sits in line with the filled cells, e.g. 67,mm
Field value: 40.5,mm
